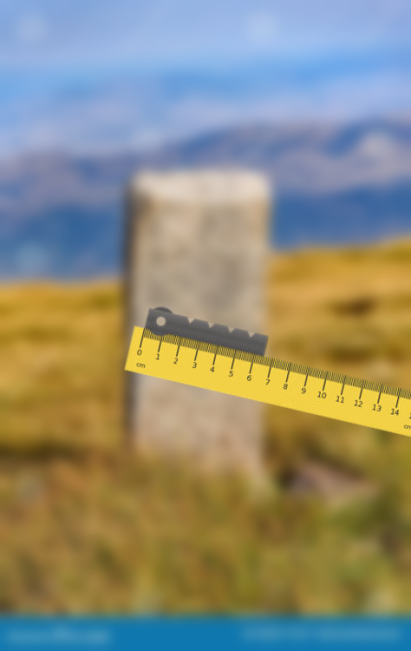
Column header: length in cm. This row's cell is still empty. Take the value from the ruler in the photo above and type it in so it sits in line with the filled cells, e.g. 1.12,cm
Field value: 6.5,cm
